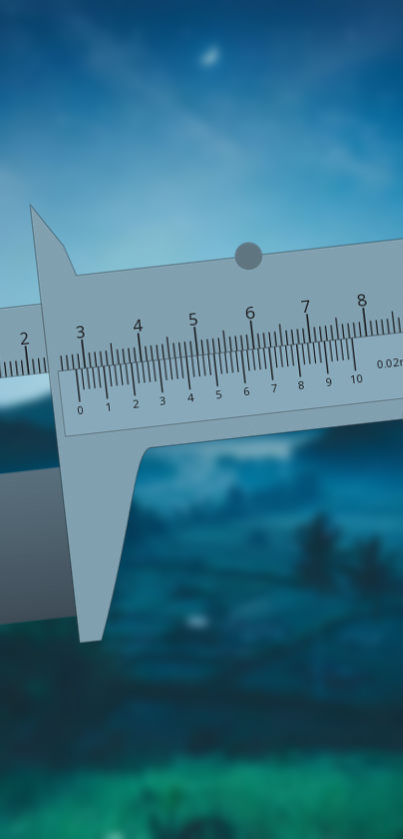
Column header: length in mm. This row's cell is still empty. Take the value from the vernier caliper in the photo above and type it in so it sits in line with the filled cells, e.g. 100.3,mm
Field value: 28.4,mm
